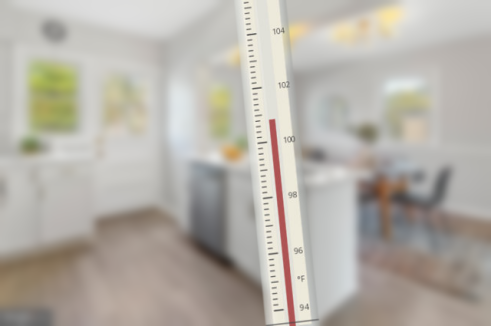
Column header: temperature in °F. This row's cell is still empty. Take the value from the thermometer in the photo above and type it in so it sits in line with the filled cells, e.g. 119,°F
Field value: 100.8,°F
